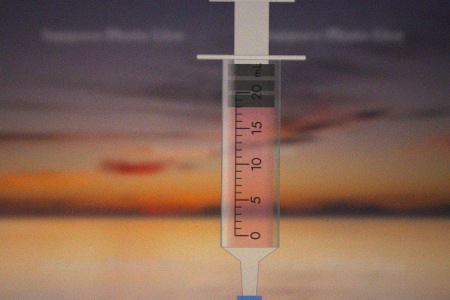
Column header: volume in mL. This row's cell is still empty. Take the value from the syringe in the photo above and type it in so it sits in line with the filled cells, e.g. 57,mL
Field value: 18,mL
